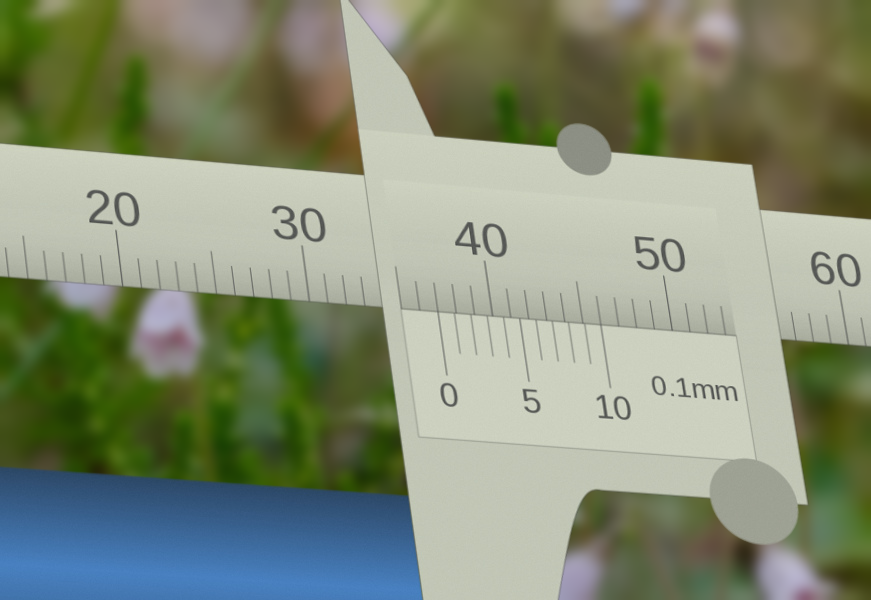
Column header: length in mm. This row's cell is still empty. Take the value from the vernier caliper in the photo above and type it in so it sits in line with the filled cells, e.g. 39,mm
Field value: 37.0,mm
